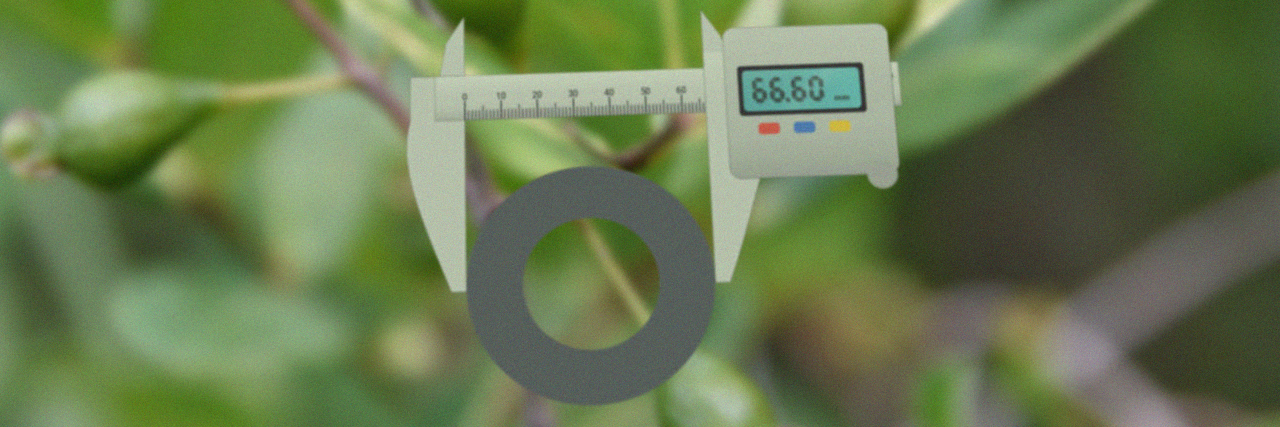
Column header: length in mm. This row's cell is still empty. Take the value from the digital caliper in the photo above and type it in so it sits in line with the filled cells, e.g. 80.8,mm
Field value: 66.60,mm
